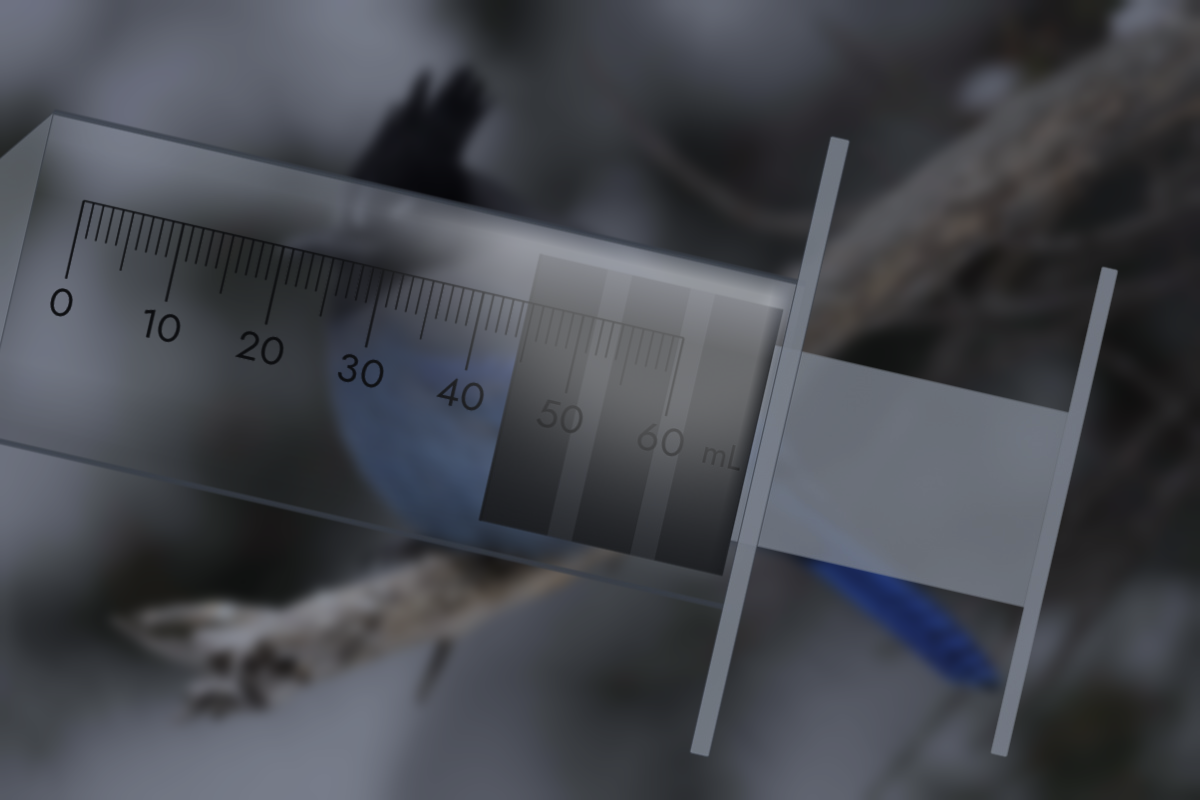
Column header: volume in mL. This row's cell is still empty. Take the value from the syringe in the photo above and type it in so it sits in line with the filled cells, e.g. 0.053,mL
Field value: 44.5,mL
